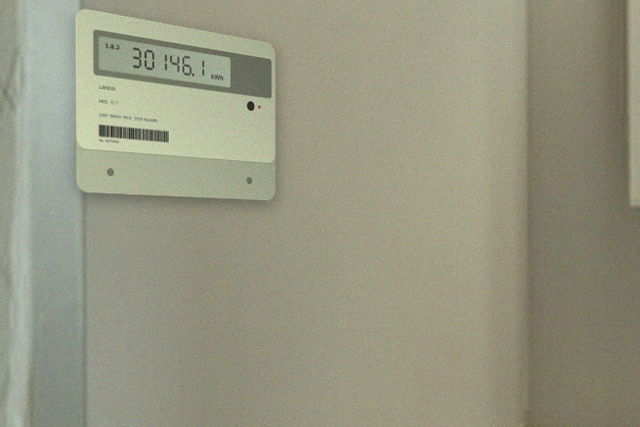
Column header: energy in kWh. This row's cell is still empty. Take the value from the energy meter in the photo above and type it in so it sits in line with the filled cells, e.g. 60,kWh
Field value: 30146.1,kWh
